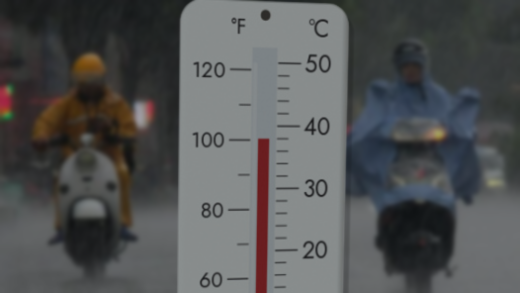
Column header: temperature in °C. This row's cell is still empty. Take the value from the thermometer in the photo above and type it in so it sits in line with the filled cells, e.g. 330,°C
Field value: 38,°C
